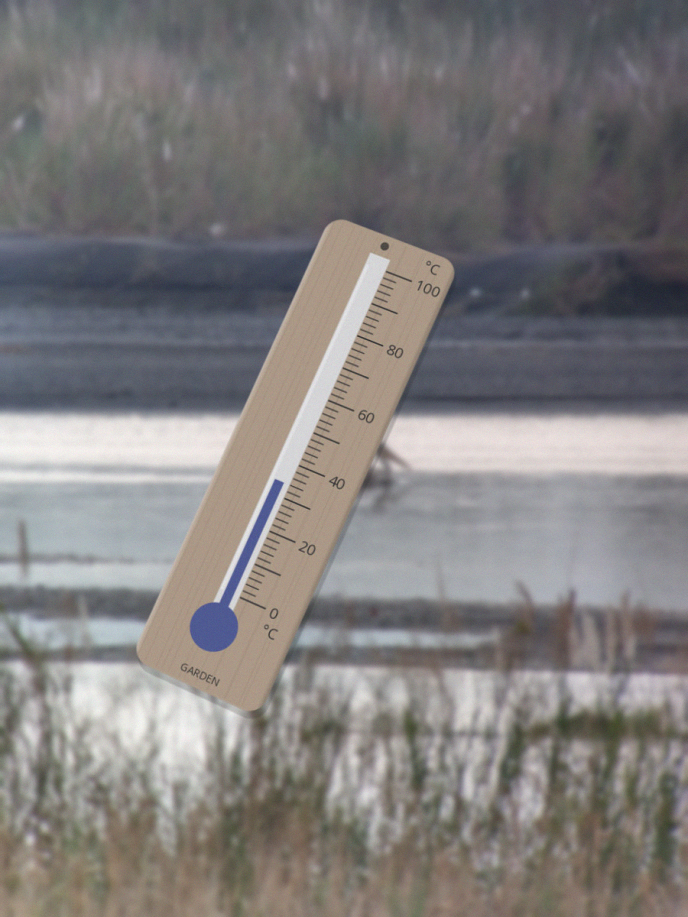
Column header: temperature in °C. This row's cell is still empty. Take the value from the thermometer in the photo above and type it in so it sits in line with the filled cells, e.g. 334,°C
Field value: 34,°C
